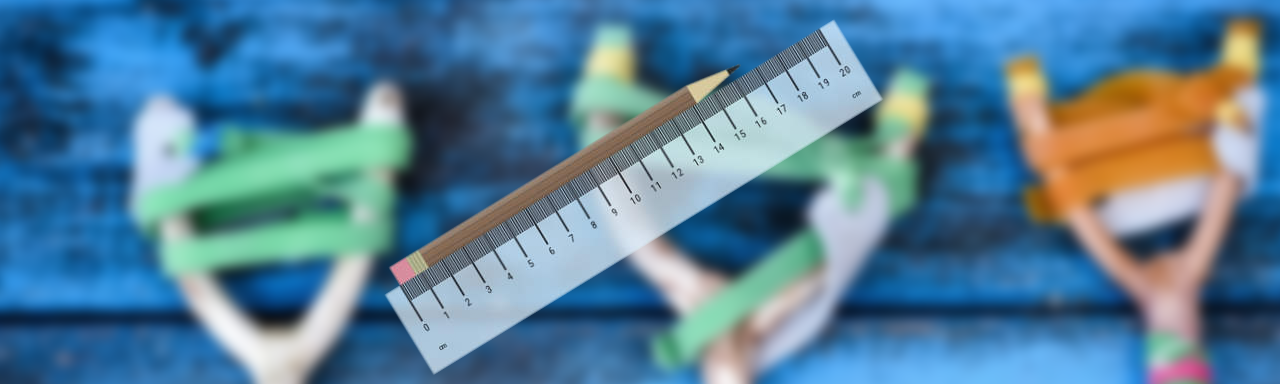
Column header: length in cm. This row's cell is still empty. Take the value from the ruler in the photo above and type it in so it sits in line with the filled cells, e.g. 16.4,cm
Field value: 16.5,cm
